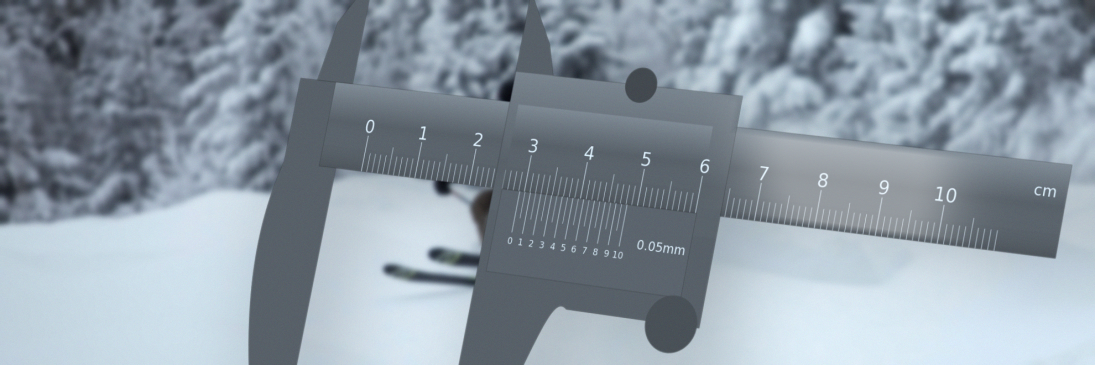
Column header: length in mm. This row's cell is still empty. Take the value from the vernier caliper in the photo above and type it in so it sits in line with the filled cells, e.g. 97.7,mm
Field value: 29.2,mm
